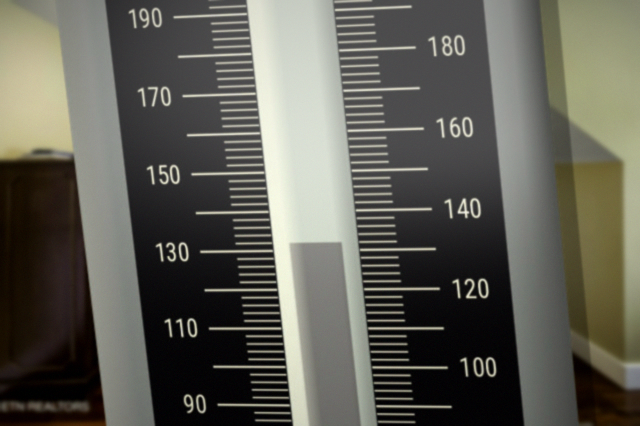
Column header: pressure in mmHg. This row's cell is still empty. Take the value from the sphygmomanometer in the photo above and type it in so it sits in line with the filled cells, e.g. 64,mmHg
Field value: 132,mmHg
